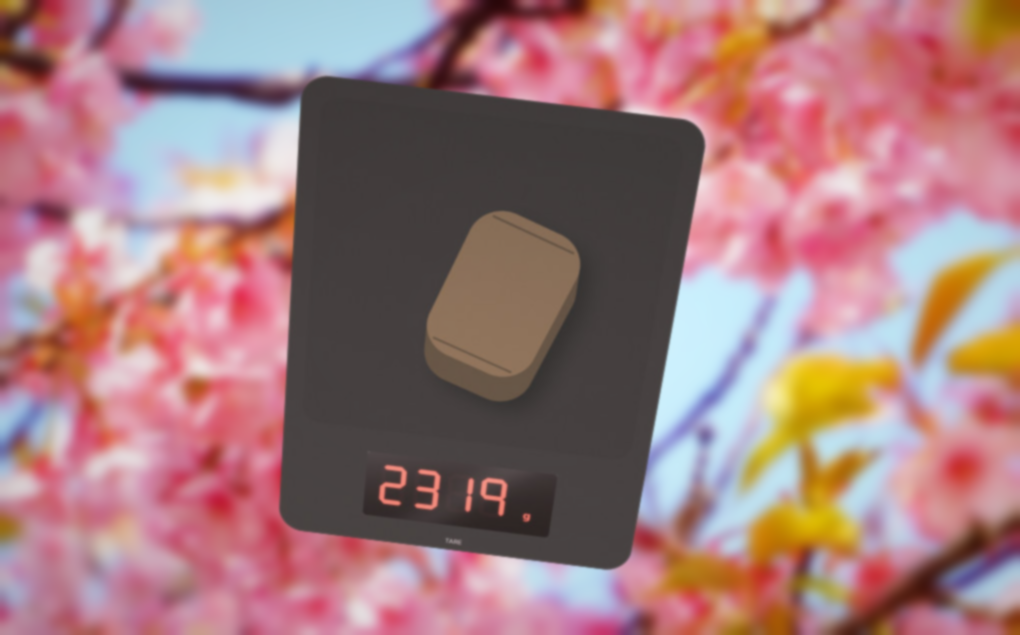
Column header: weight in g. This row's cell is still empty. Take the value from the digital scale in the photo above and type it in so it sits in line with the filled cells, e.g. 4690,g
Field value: 2319,g
